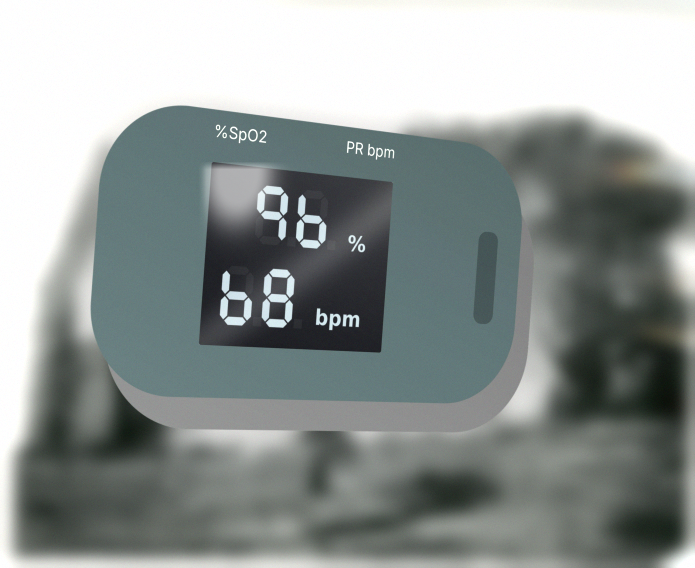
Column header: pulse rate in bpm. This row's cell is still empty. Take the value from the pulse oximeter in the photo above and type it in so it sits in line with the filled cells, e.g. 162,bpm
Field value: 68,bpm
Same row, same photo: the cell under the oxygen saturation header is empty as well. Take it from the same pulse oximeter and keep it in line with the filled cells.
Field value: 96,%
